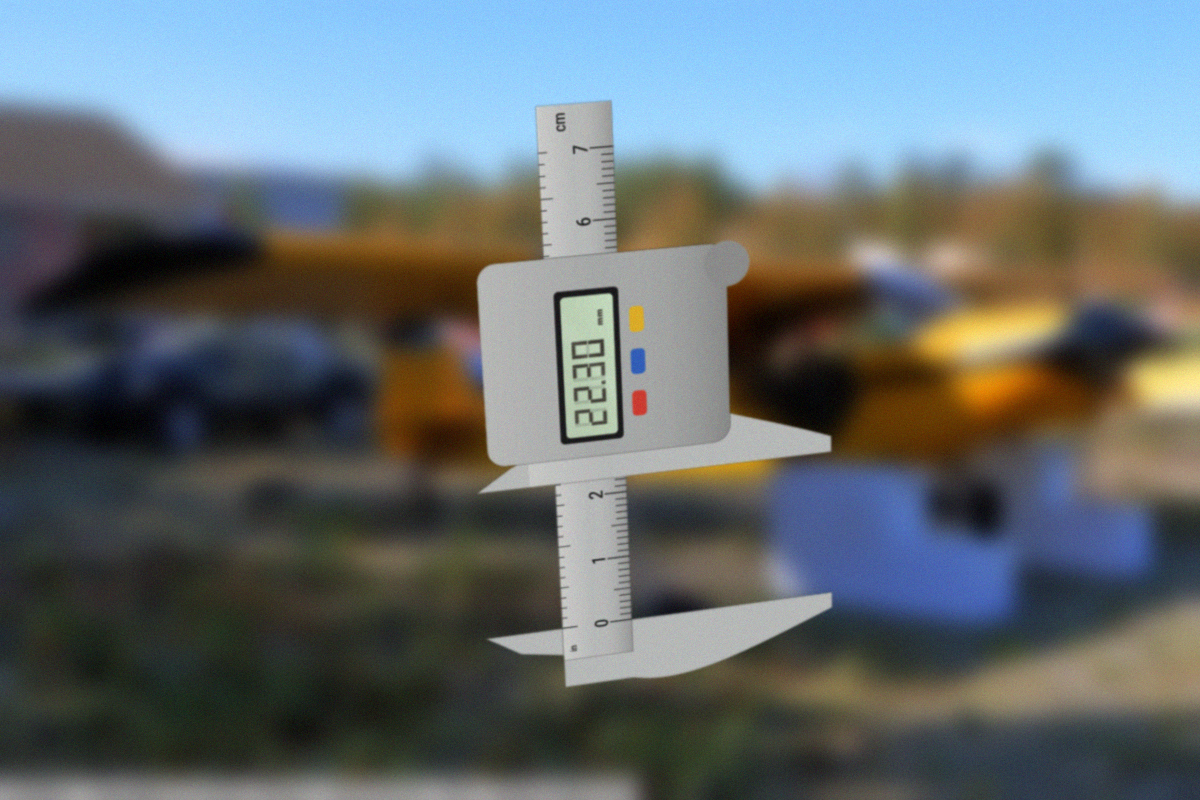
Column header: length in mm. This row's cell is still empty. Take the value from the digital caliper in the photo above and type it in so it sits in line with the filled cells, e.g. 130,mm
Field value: 22.30,mm
